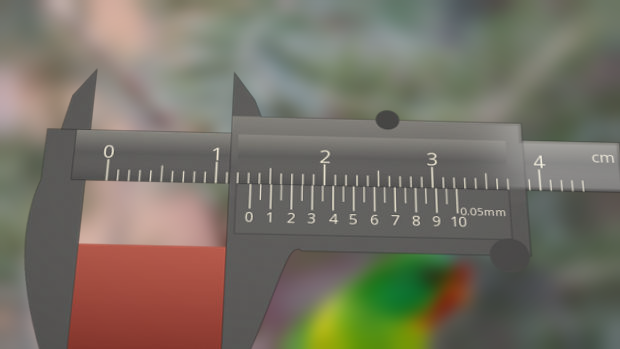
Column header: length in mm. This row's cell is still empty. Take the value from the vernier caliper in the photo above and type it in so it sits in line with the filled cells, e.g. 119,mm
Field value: 13.2,mm
